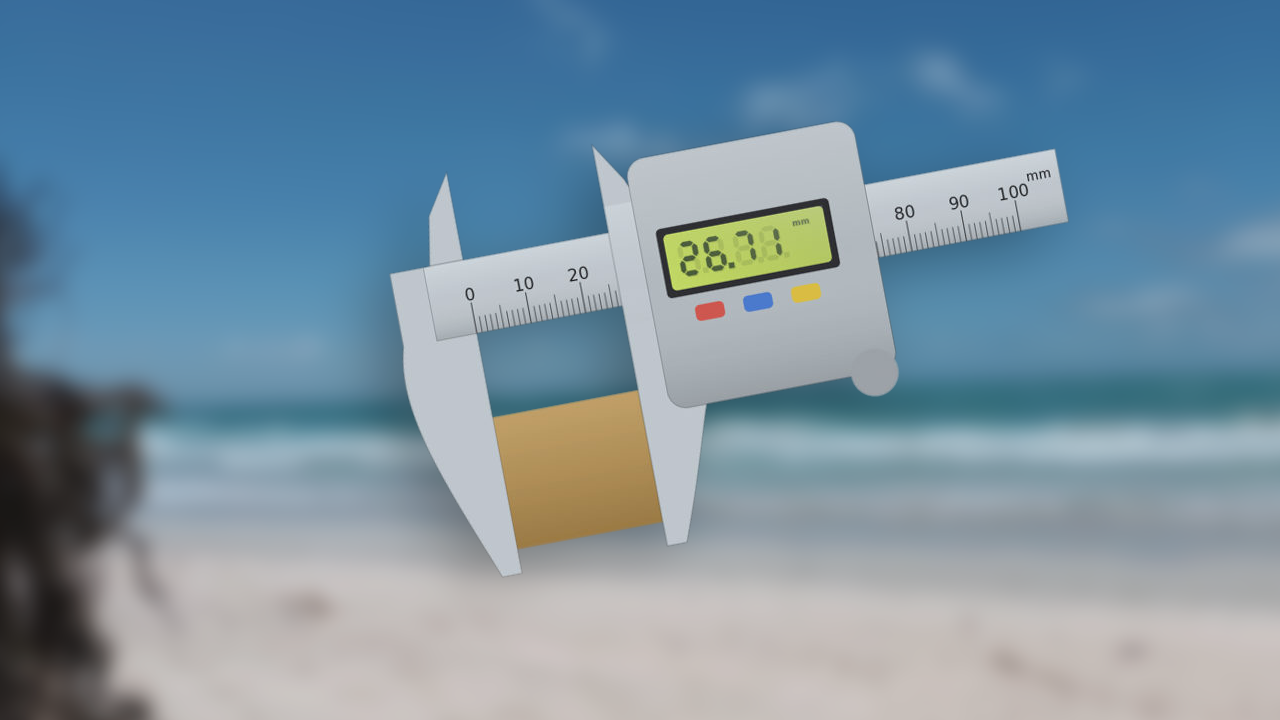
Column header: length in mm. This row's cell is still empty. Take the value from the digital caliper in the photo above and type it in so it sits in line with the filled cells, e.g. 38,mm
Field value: 26.71,mm
